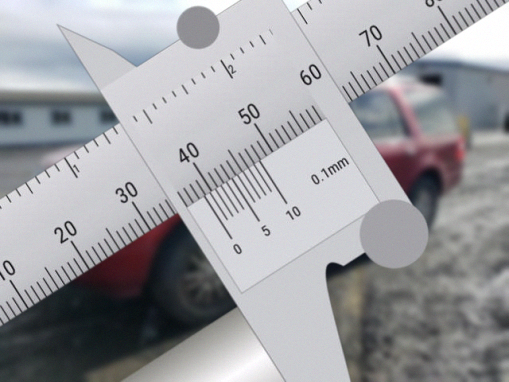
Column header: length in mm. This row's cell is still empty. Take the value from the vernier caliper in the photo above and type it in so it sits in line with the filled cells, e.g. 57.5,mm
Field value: 38.8,mm
